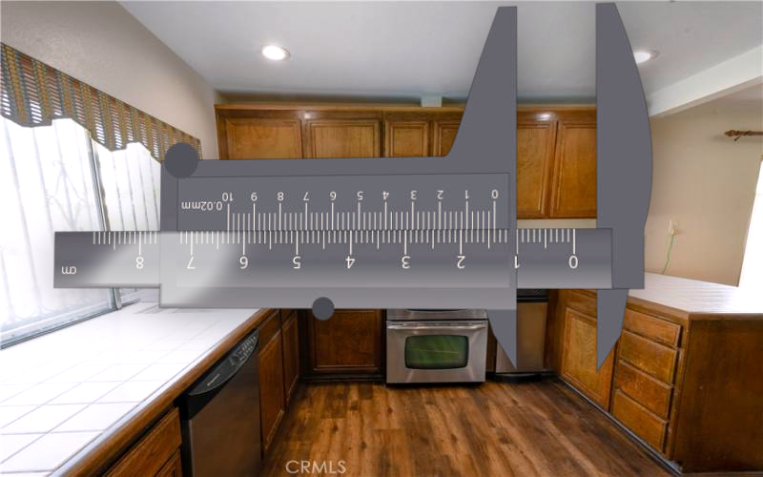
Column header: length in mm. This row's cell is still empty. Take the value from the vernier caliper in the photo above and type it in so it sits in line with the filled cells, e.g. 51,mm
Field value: 14.0,mm
